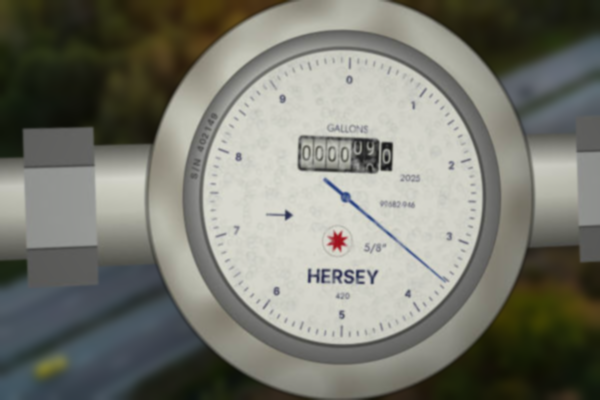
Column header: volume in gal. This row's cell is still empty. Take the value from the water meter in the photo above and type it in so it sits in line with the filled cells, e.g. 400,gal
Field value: 93.5,gal
